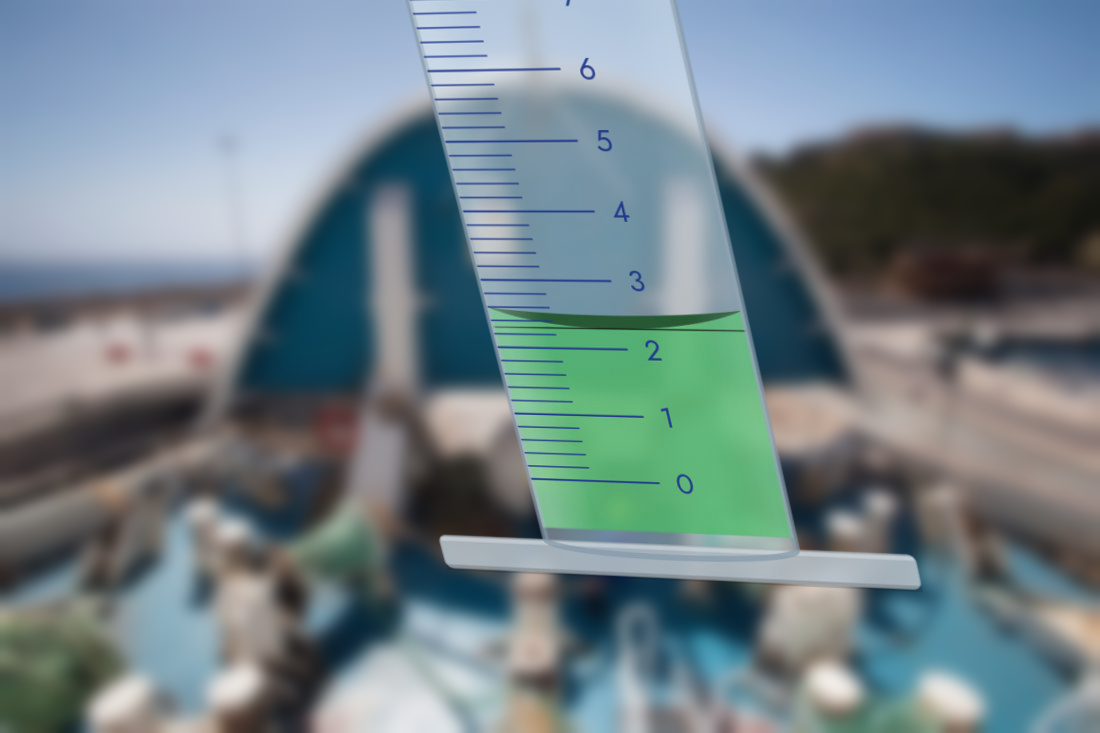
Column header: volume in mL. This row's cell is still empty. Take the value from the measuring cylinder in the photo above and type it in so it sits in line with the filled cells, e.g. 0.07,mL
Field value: 2.3,mL
